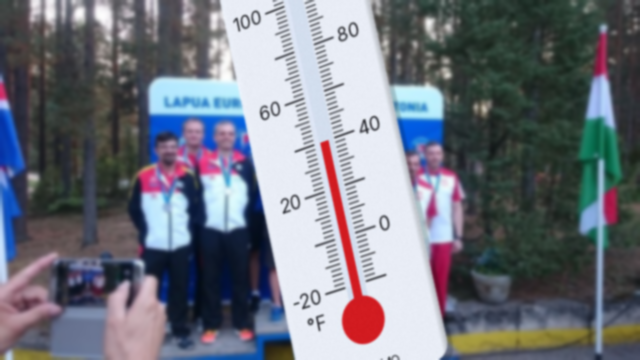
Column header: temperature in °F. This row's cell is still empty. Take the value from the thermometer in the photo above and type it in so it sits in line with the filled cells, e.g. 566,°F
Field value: 40,°F
